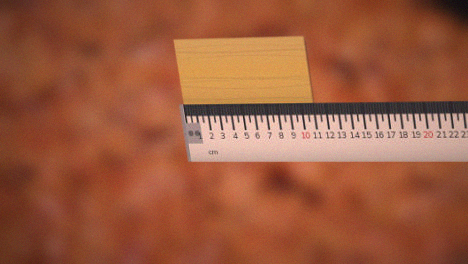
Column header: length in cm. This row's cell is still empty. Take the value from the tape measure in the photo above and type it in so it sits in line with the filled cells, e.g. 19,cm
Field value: 11,cm
